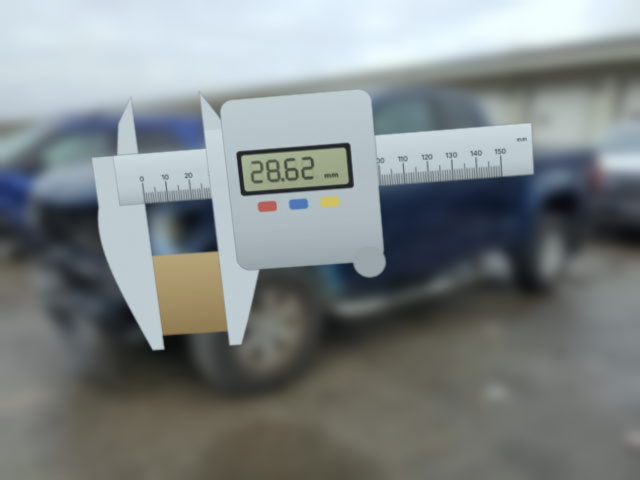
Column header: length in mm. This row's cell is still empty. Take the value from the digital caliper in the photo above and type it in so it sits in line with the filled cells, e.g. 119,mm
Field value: 28.62,mm
